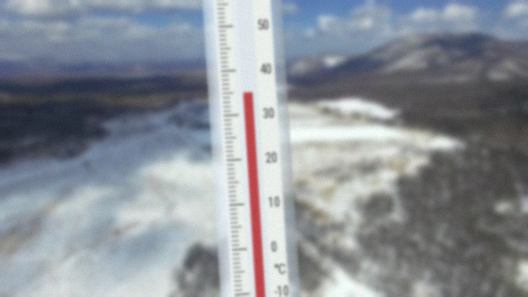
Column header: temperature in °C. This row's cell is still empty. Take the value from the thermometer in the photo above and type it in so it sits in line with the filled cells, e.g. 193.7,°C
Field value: 35,°C
